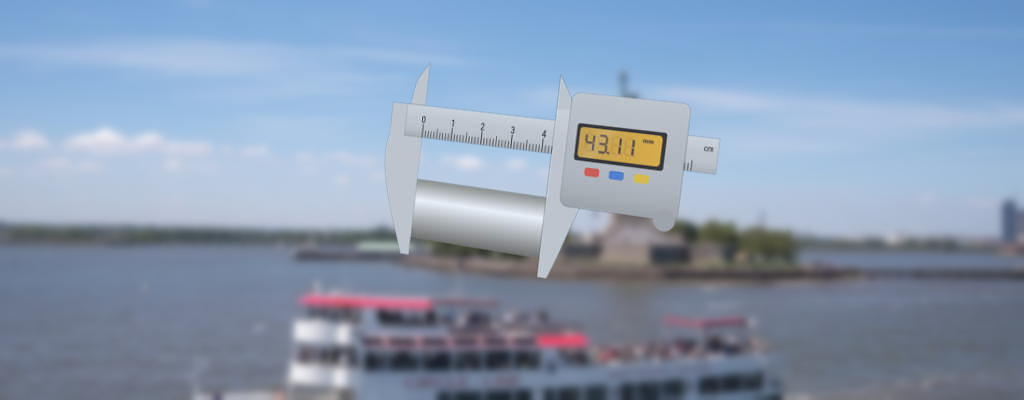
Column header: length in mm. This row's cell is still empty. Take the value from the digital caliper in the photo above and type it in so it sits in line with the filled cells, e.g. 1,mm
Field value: 43.11,mm
